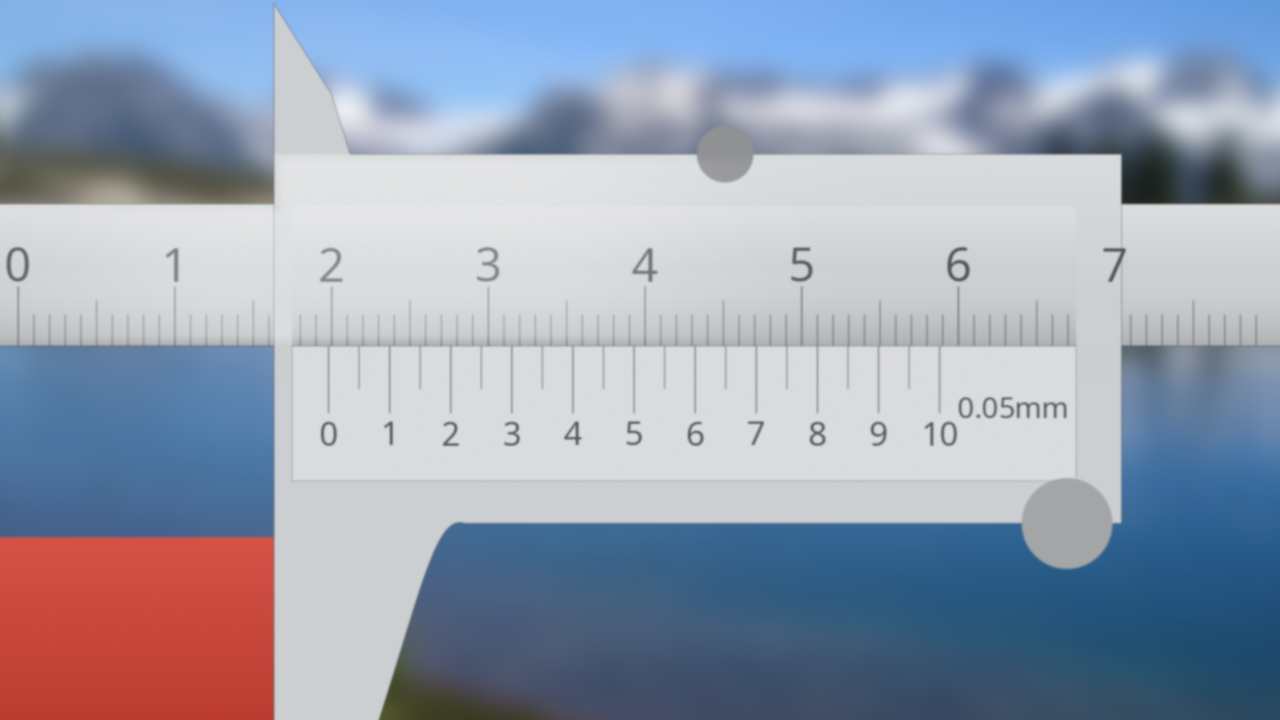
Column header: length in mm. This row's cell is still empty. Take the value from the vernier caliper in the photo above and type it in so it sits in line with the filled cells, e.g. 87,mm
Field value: 19.8,mm
